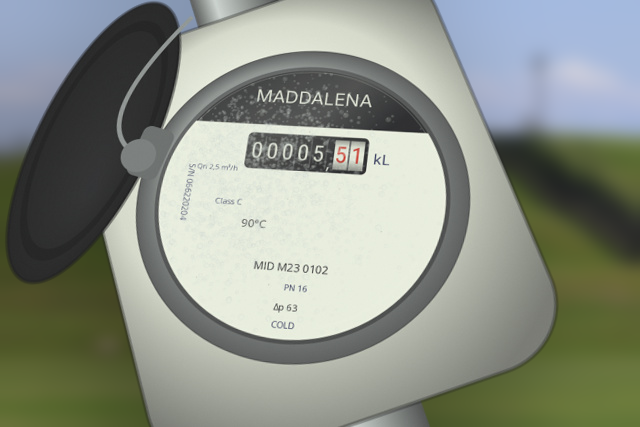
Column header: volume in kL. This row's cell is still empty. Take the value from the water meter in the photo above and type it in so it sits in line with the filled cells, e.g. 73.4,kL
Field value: 5.51,kL
